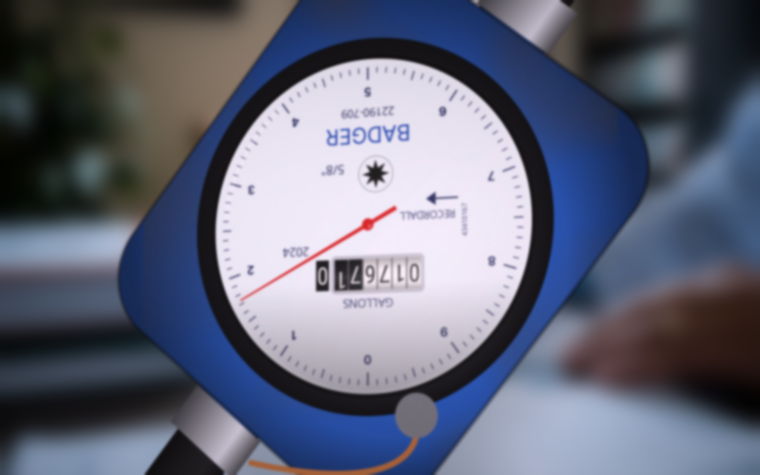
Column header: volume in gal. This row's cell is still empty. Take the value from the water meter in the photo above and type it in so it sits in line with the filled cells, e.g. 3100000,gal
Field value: 176711.7,gal
